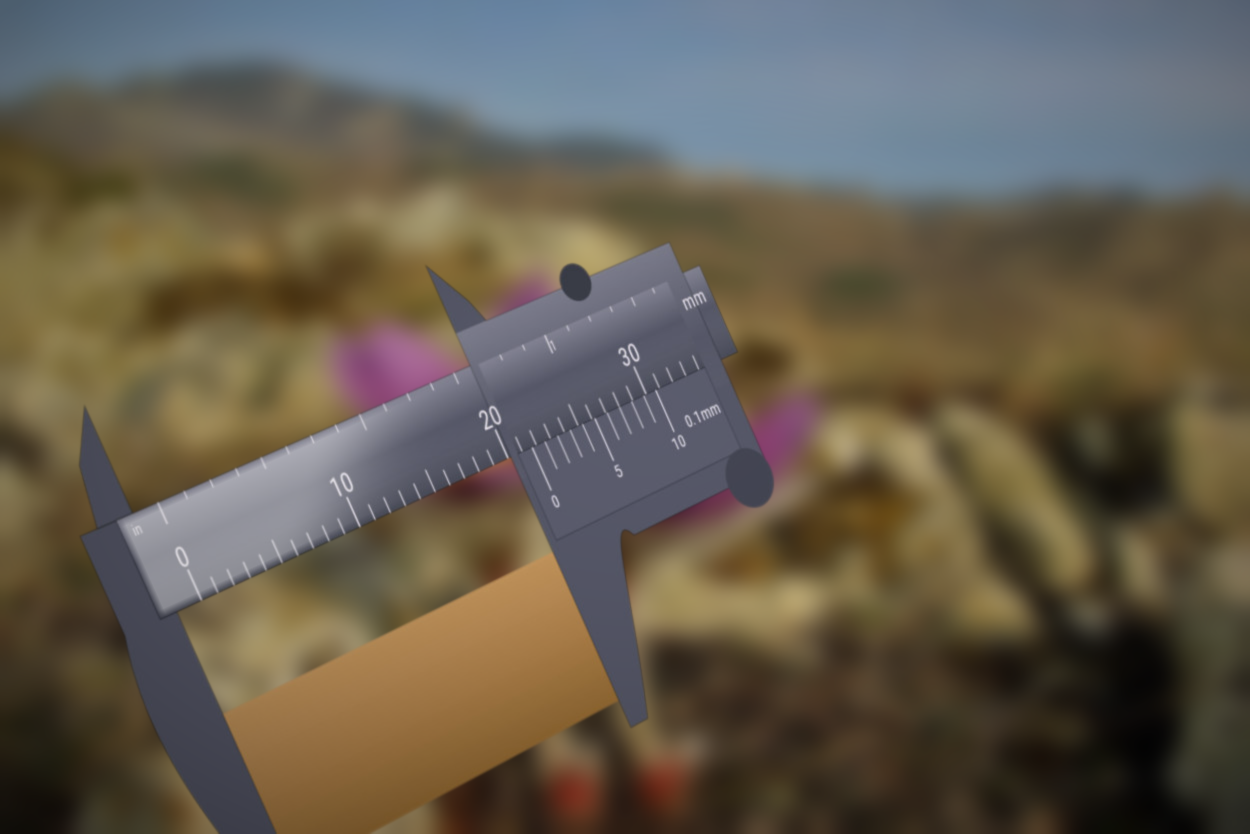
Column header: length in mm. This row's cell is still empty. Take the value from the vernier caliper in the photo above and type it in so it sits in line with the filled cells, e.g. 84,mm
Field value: 21.7,mm
